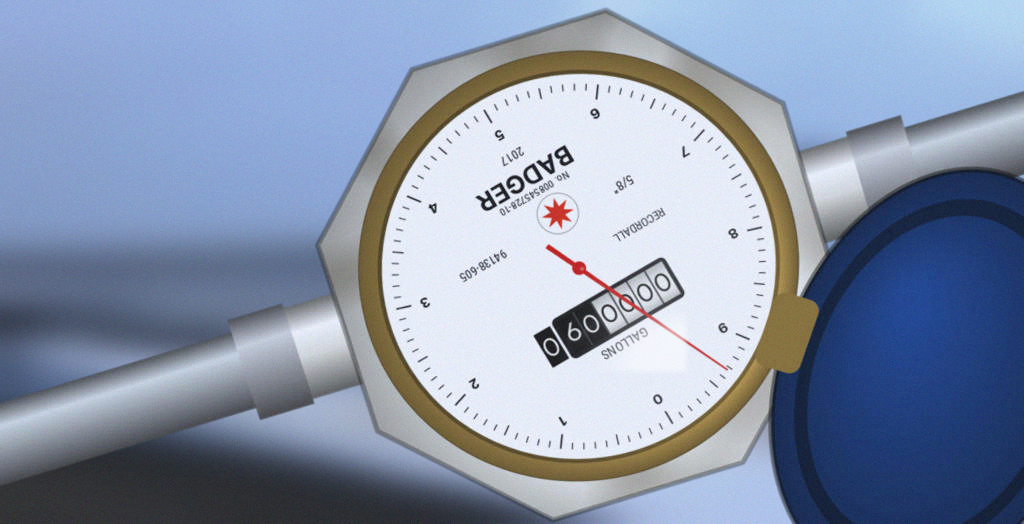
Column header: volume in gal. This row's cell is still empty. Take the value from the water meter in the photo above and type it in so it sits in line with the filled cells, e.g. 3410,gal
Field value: 89.3,gal
